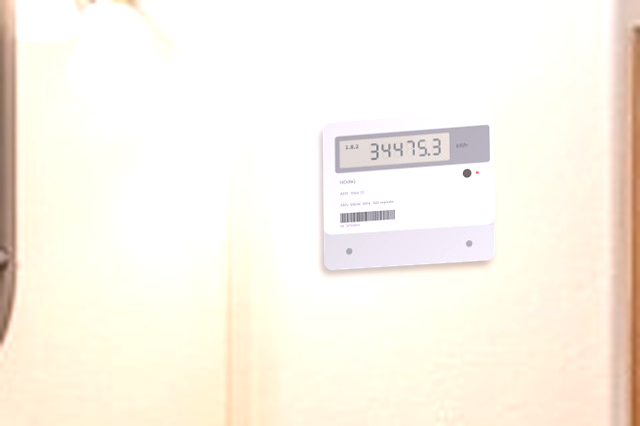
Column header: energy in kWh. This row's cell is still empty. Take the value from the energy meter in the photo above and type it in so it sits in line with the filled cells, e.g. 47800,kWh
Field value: 34475.3,kWh
